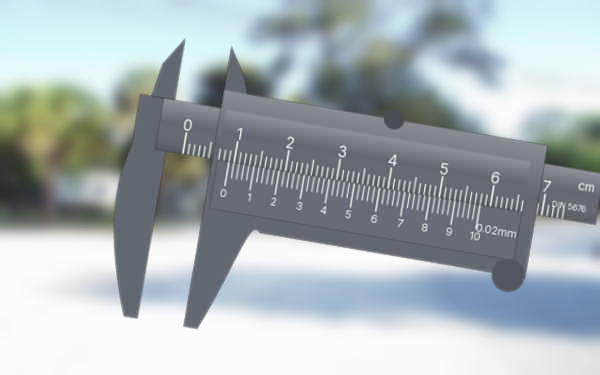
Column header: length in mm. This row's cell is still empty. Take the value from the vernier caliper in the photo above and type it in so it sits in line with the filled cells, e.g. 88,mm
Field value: 9.0,mm
